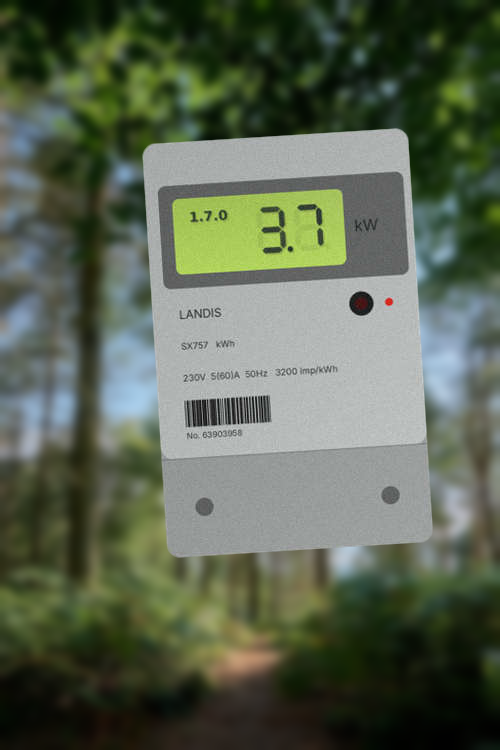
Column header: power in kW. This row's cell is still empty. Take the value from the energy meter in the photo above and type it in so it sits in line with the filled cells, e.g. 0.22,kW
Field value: 3.7,kW
